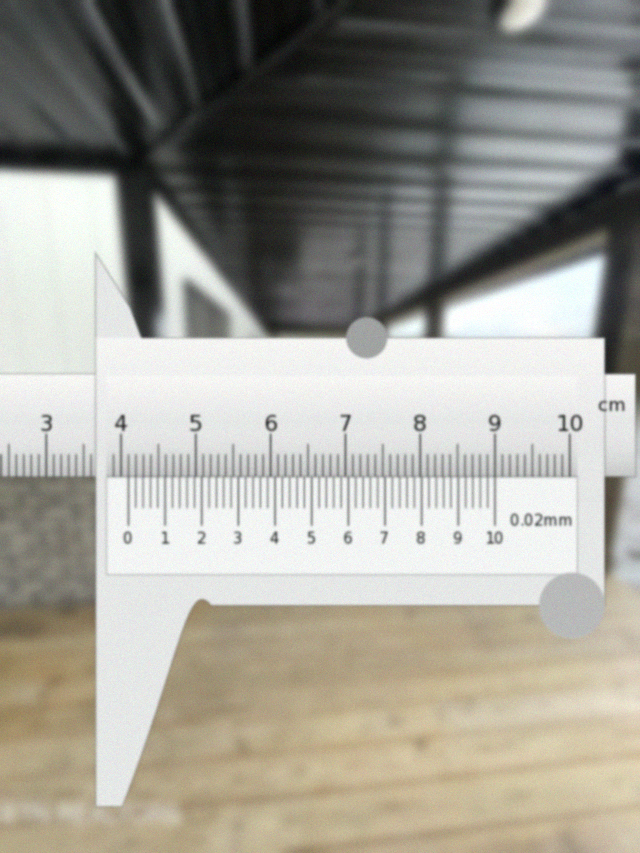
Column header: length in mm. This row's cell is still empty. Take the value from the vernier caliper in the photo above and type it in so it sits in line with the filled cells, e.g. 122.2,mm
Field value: 41.0,mm
